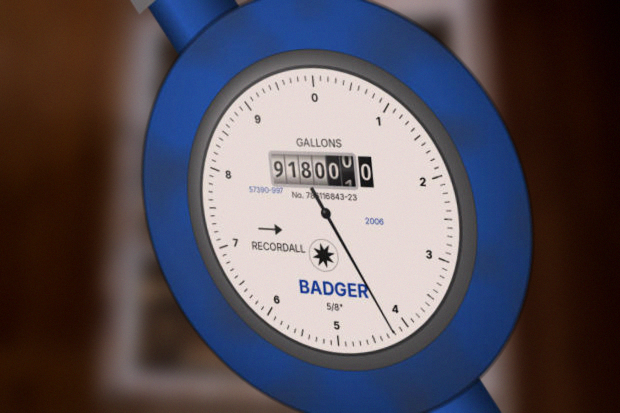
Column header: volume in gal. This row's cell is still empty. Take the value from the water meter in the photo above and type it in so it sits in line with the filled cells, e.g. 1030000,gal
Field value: 9180004.2,gal
